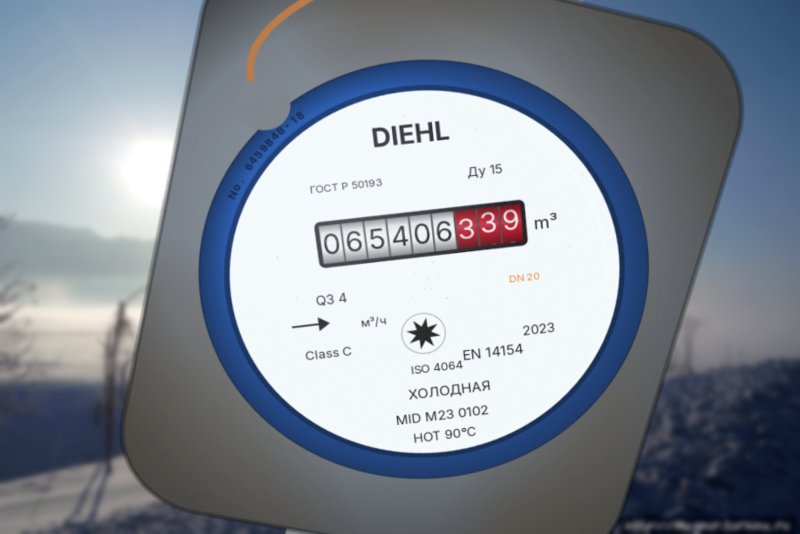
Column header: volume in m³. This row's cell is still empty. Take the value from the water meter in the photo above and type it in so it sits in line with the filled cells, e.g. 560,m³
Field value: 65406.339,m³
